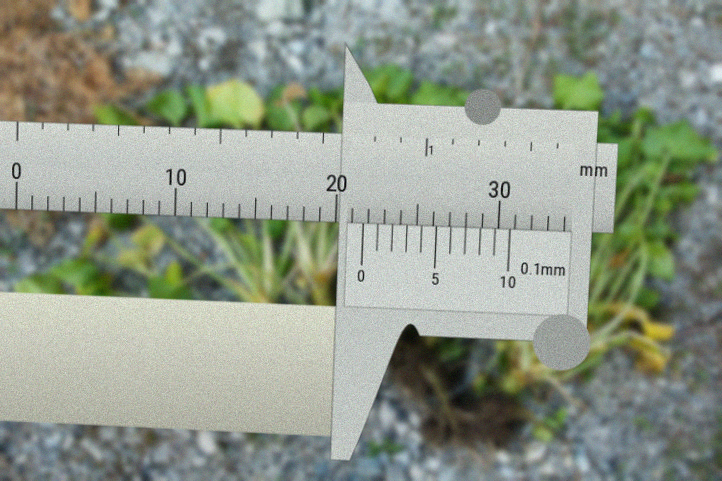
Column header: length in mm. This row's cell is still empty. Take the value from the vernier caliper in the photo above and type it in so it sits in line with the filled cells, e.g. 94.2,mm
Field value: 21.7,mm
